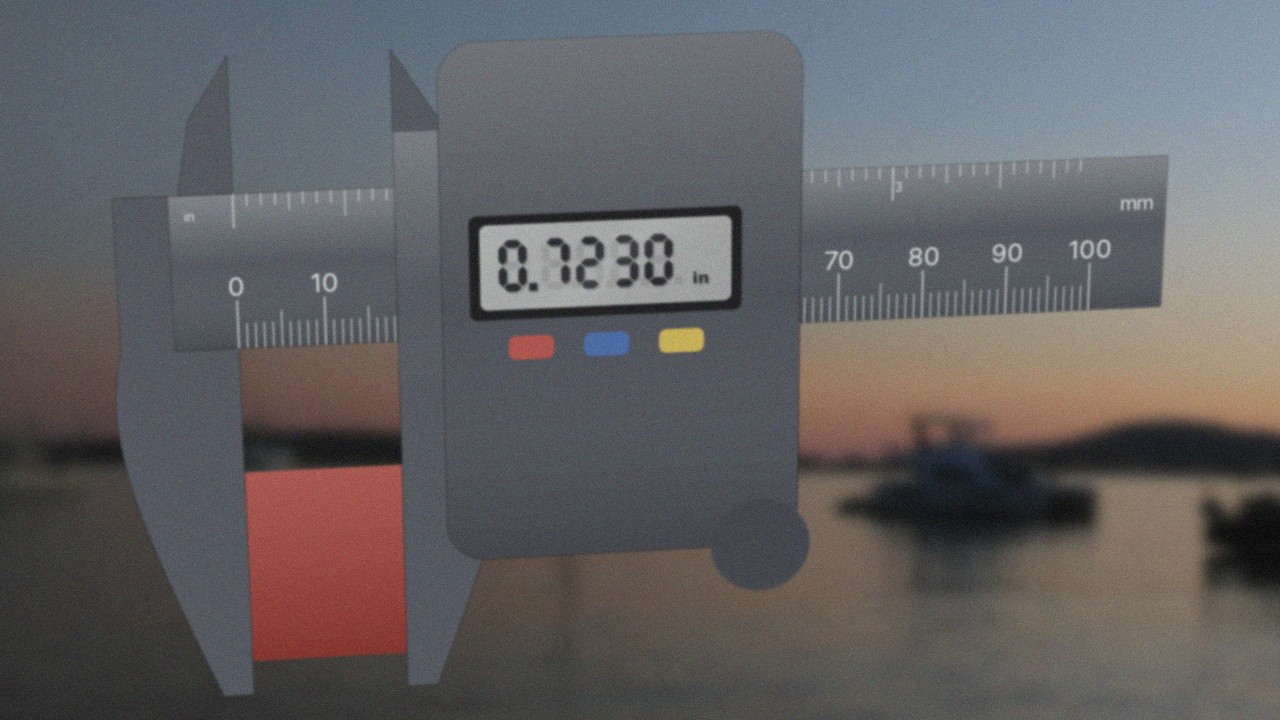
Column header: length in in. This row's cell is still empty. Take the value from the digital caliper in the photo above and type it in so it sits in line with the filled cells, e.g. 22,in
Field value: 0.7230,in
